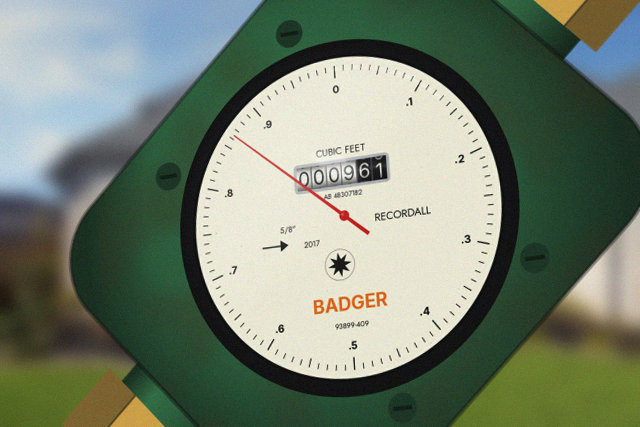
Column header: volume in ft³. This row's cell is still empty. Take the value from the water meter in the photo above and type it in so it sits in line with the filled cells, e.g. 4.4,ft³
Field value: 960.86,ft³
